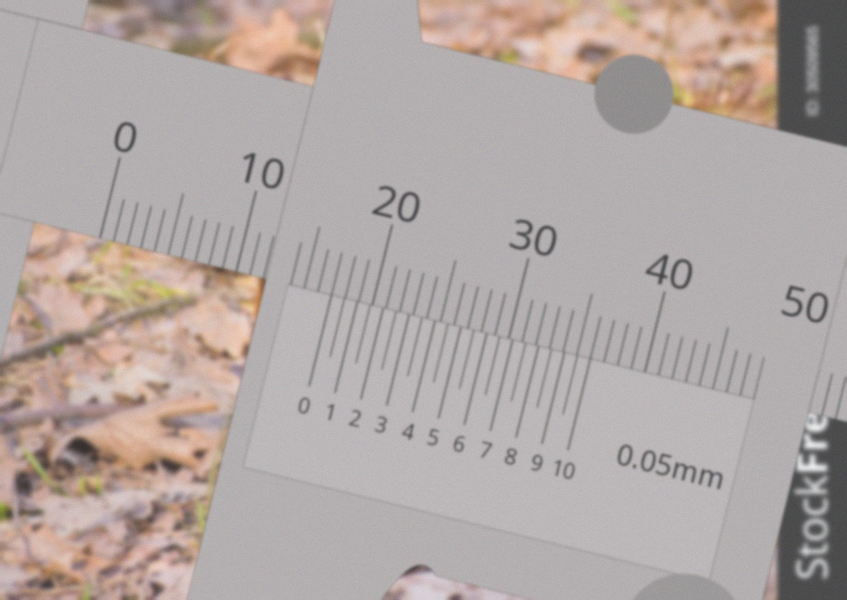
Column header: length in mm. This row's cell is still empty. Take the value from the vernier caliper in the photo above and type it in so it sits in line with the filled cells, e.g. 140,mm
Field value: 17.0,mm
